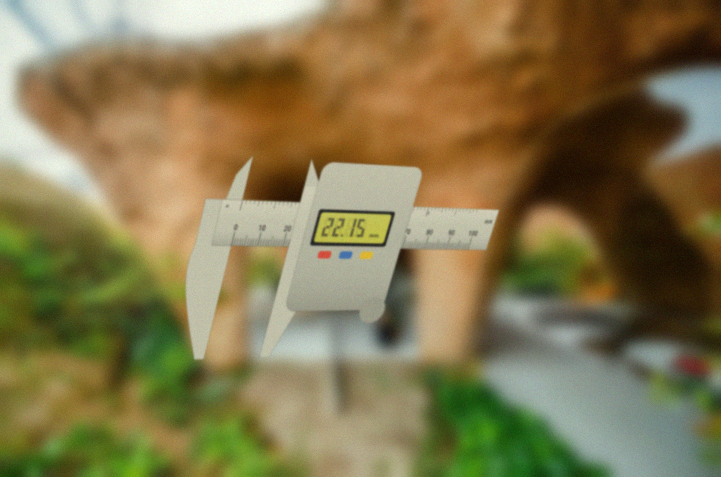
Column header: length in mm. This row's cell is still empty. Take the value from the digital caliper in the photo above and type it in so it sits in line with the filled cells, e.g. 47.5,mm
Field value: 22.15,mm
